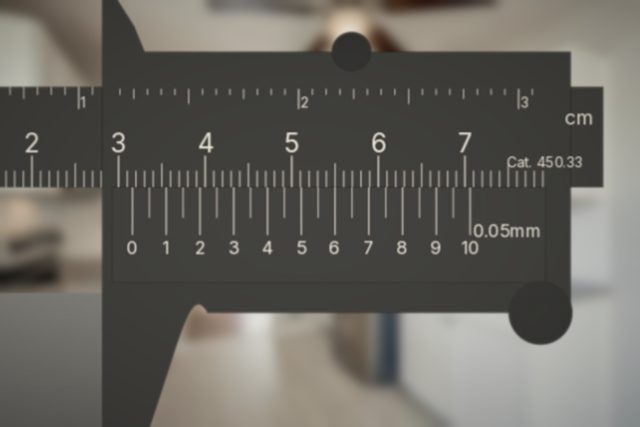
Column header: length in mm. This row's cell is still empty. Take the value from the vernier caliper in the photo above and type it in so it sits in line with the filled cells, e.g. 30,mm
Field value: 31.6,mm
